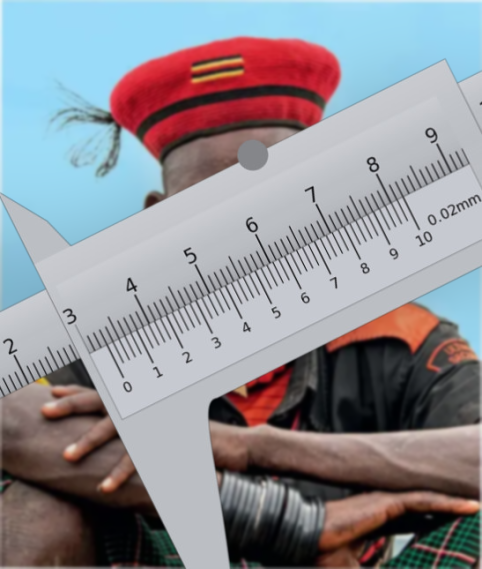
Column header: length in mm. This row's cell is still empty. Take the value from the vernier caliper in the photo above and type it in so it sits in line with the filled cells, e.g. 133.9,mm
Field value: 33.0,mm
